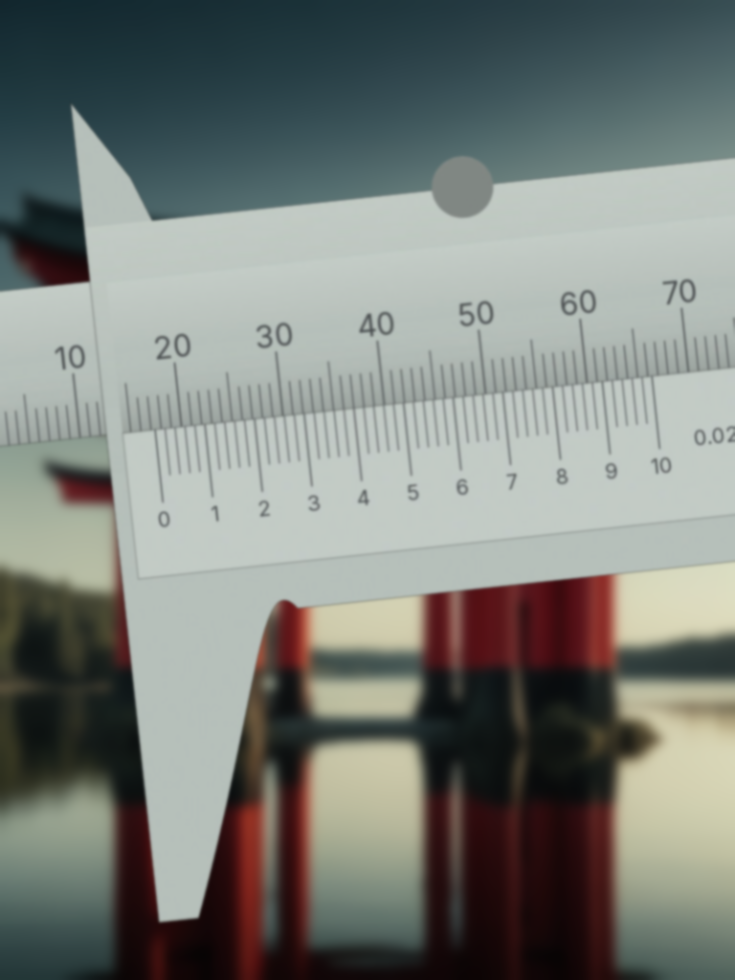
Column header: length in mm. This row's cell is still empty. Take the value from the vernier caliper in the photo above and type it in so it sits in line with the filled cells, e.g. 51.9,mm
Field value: 17.4,mm
